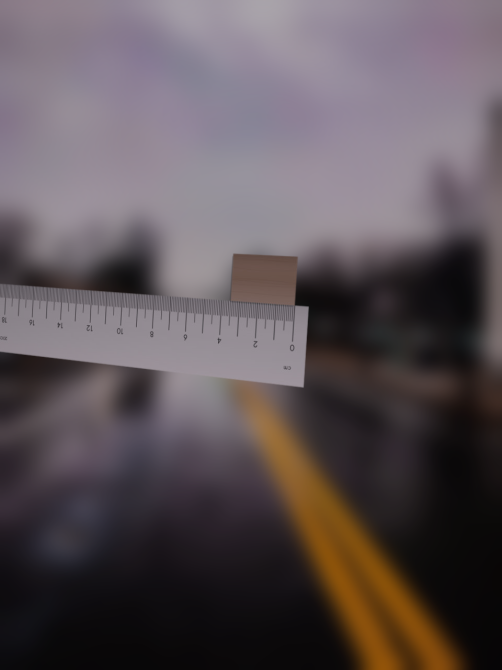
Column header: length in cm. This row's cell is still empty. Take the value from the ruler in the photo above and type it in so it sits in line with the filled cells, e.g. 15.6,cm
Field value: 3.5,cm
